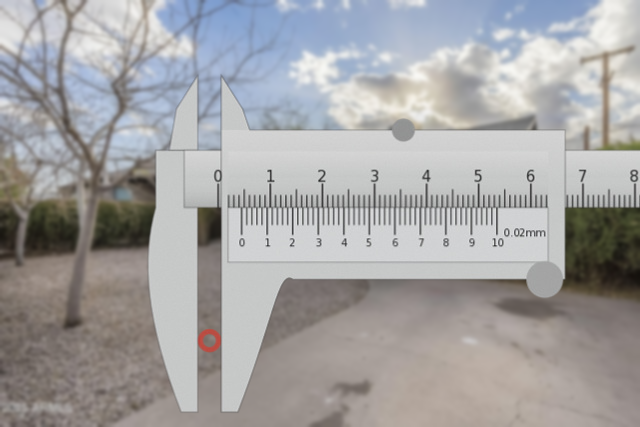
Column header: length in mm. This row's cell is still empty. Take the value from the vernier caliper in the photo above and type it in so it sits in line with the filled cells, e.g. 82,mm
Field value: 4.5,mm
